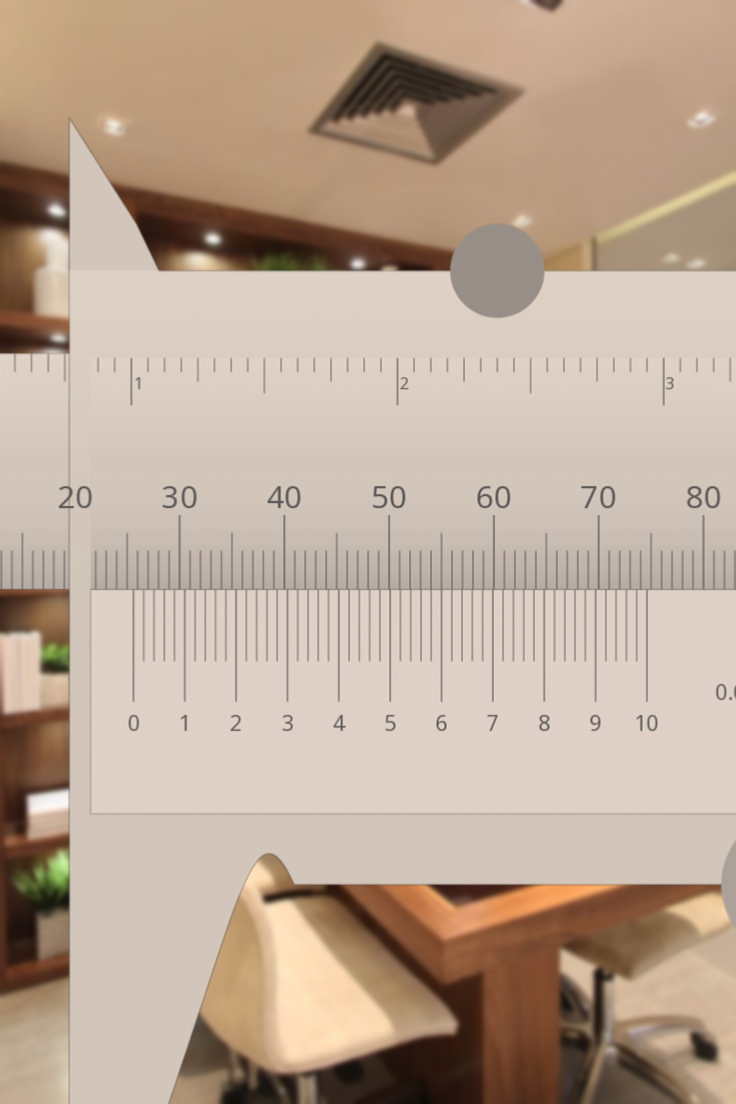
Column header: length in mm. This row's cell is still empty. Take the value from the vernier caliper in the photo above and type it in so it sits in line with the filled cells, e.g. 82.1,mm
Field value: 25.6,mm
